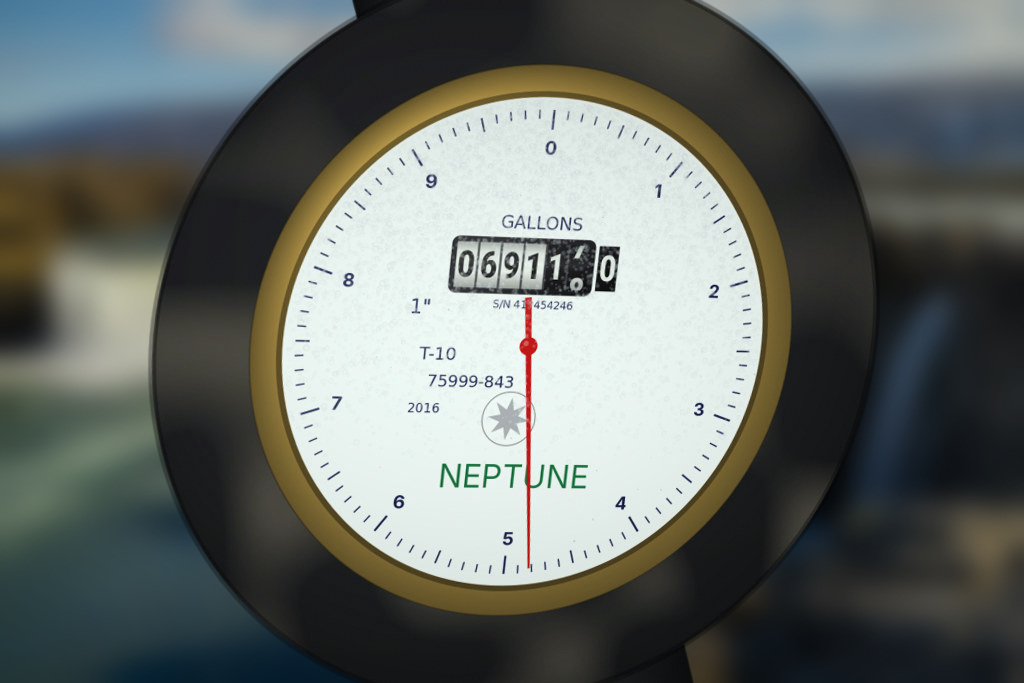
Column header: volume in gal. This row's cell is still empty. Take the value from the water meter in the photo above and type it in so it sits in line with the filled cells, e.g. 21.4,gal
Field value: 691174.8,gal
